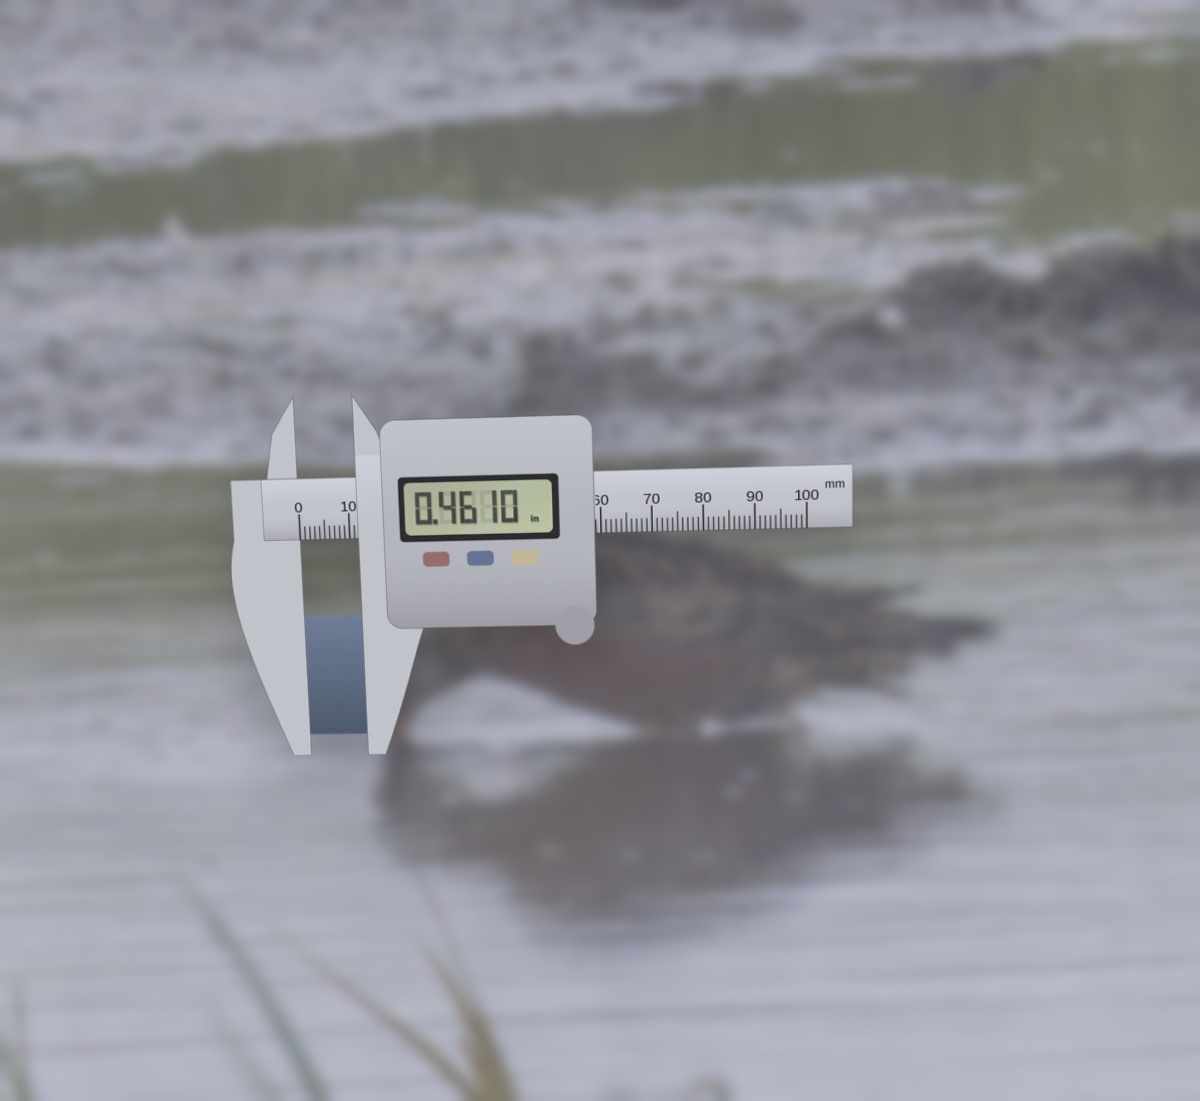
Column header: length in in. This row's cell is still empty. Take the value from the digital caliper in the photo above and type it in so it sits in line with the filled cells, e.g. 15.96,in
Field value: 0.4610,in
